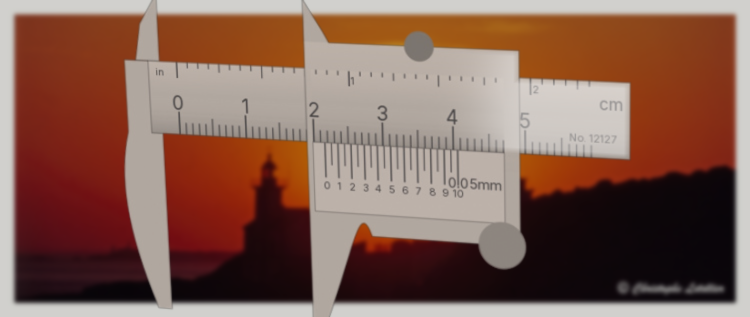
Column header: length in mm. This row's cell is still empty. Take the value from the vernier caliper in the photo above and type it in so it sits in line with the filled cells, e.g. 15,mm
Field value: 21.6,mm
